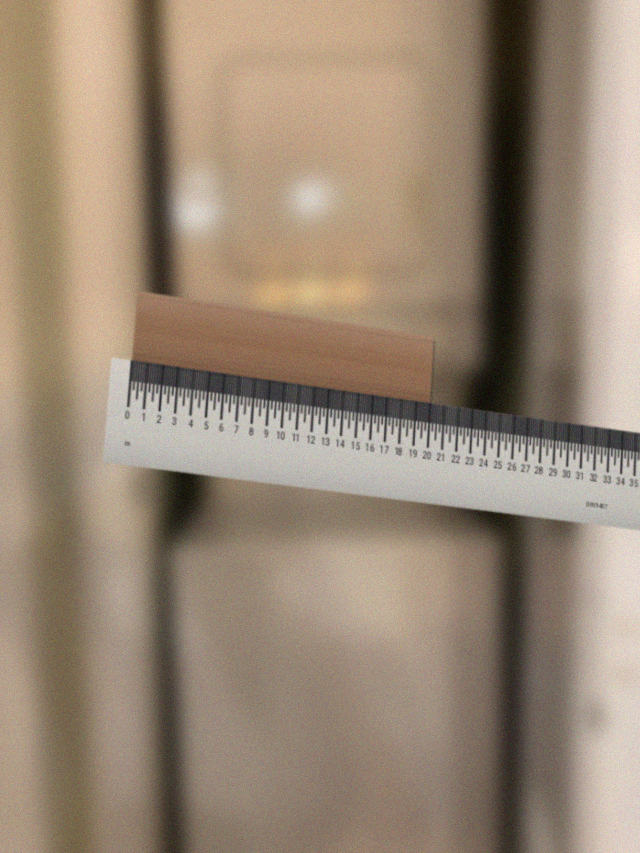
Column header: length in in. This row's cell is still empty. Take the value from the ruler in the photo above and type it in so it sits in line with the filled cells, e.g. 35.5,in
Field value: 20,in
